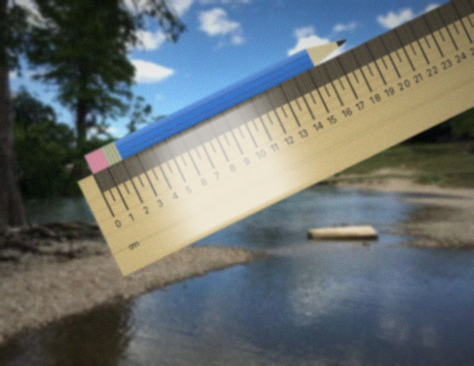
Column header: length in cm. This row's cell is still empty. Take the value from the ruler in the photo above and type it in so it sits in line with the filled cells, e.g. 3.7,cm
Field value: 18,cm
